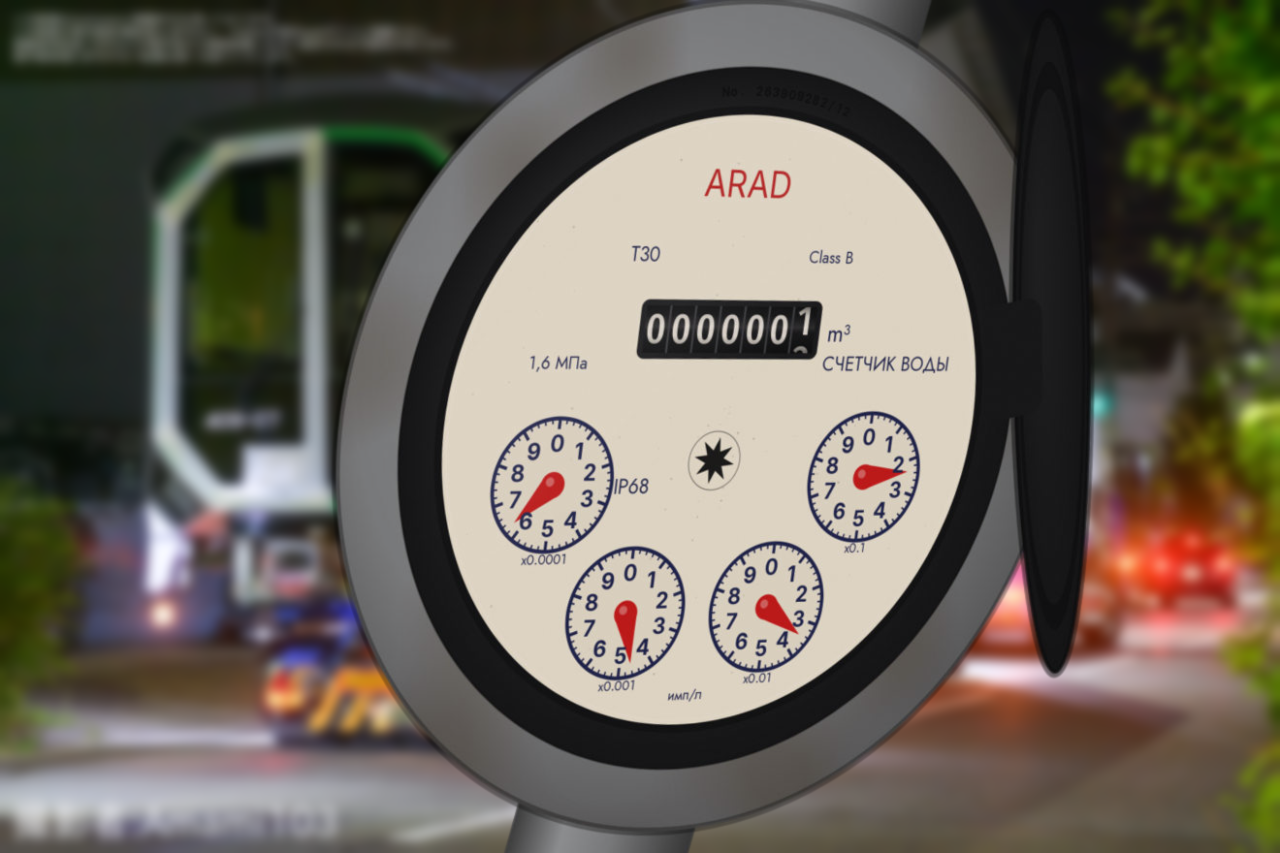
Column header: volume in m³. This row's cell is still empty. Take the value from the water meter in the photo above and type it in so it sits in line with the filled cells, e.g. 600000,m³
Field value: 1.2346,m³
